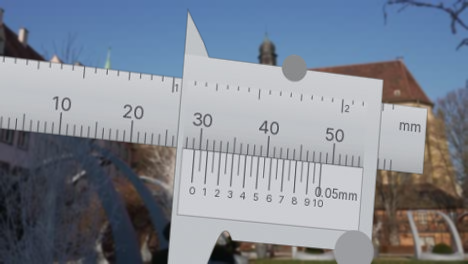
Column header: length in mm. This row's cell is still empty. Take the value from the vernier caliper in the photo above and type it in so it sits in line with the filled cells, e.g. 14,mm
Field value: 29.2,mm
